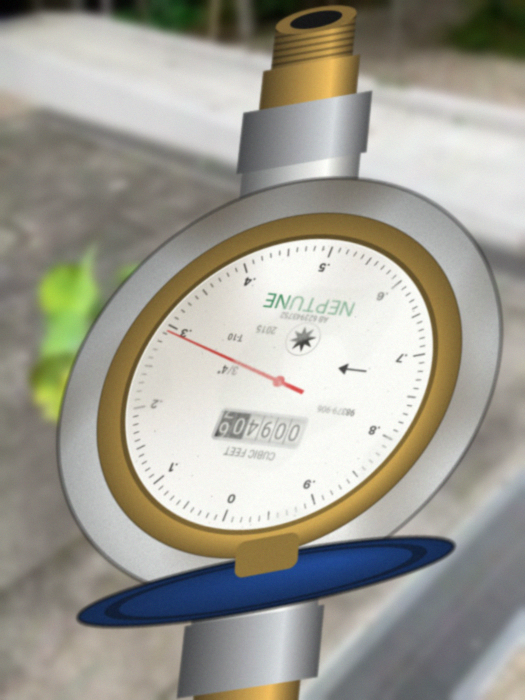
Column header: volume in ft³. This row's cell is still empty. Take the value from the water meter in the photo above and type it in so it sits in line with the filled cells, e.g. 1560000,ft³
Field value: 9406.29,ft³
